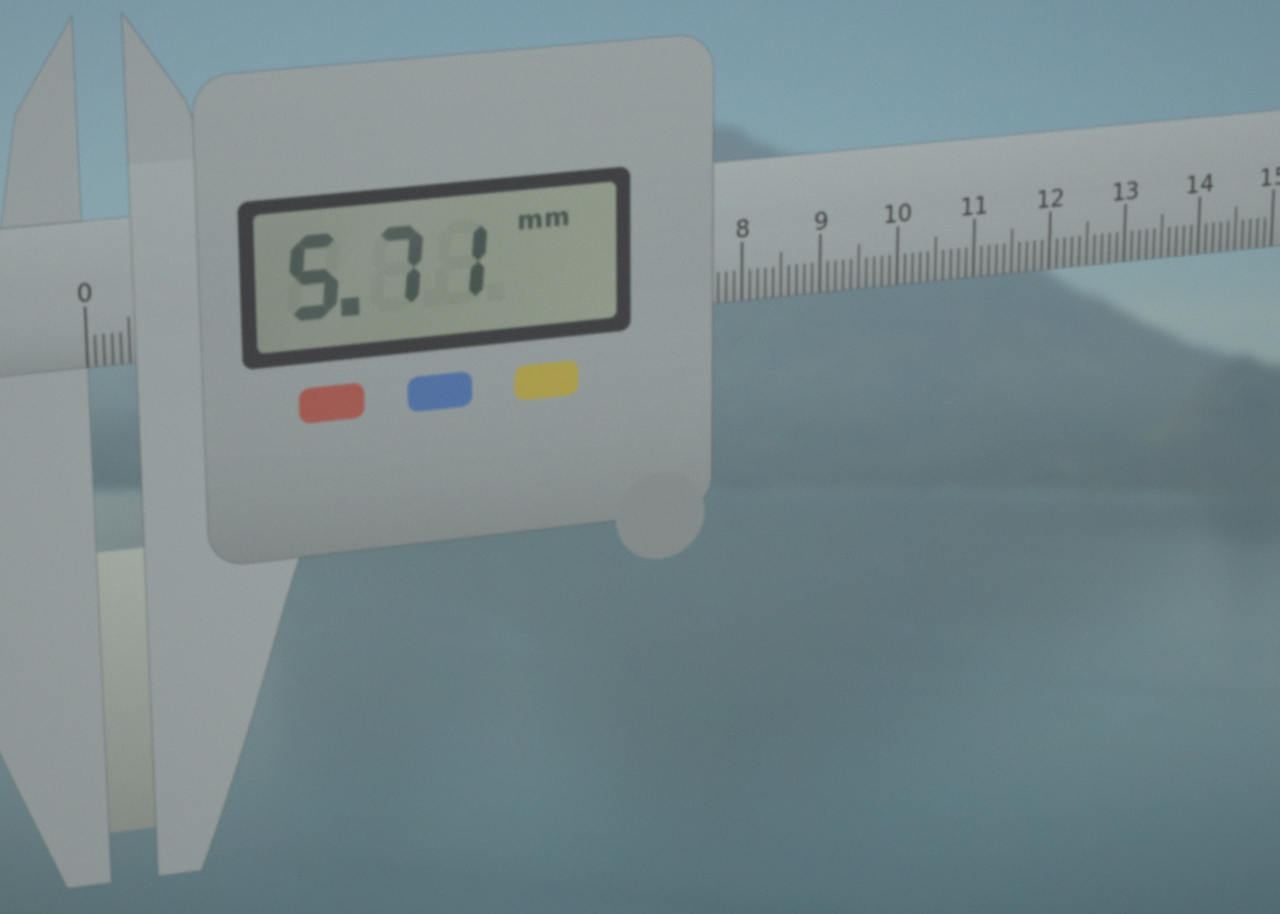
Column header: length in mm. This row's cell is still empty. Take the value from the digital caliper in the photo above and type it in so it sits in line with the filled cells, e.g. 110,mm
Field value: 5.71,mm
